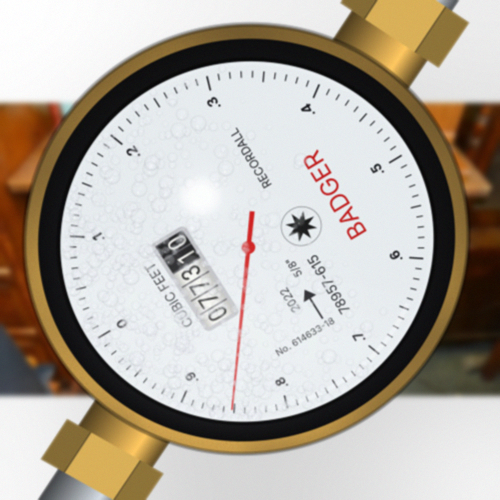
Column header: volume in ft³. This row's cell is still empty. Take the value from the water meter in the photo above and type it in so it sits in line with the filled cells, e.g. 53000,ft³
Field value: 77309.85,ft³
